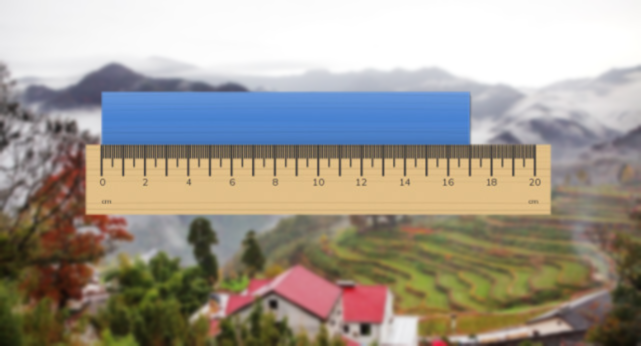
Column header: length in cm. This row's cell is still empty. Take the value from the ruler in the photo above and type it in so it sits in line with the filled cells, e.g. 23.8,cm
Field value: 17,cm
